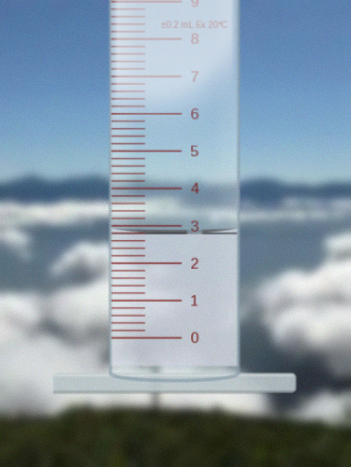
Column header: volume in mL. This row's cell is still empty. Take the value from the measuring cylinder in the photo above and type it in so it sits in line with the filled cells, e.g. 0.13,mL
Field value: 2.8,mL
